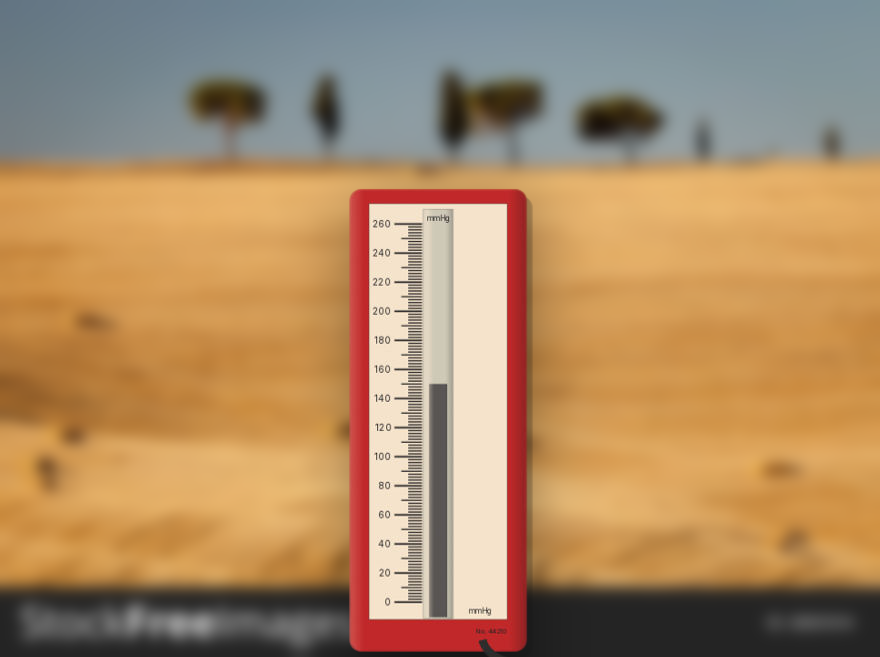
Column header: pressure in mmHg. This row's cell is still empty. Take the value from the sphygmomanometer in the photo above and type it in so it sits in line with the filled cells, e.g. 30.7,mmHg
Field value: 150,mmHg
